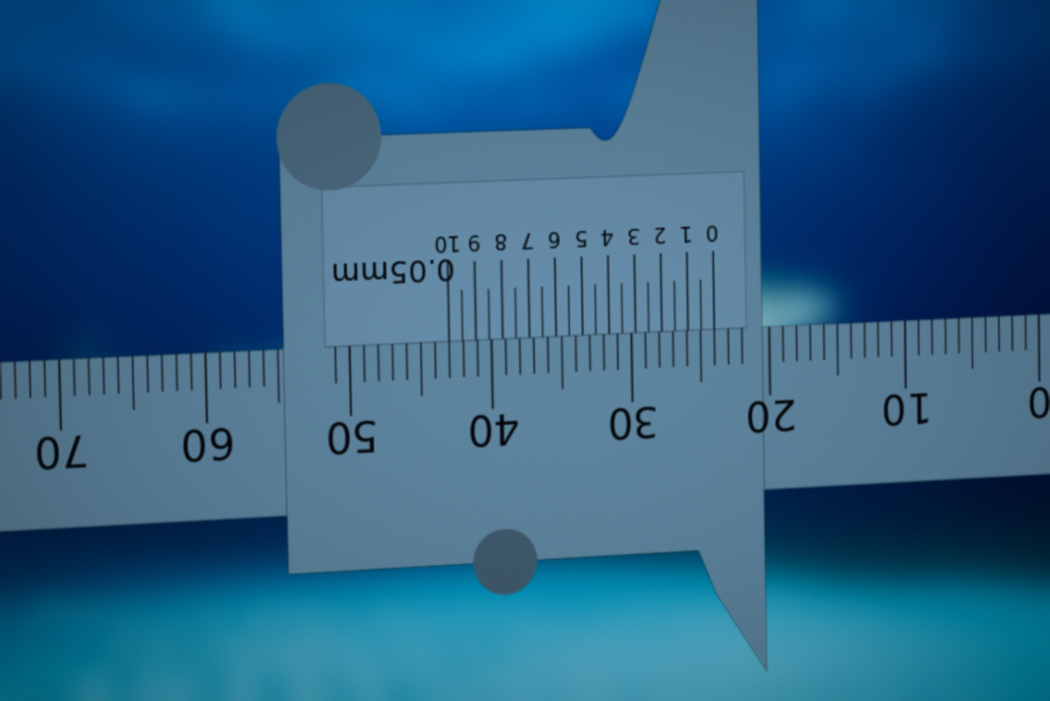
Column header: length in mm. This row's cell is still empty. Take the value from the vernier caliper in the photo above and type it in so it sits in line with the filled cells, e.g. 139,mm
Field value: 24.0,mm
